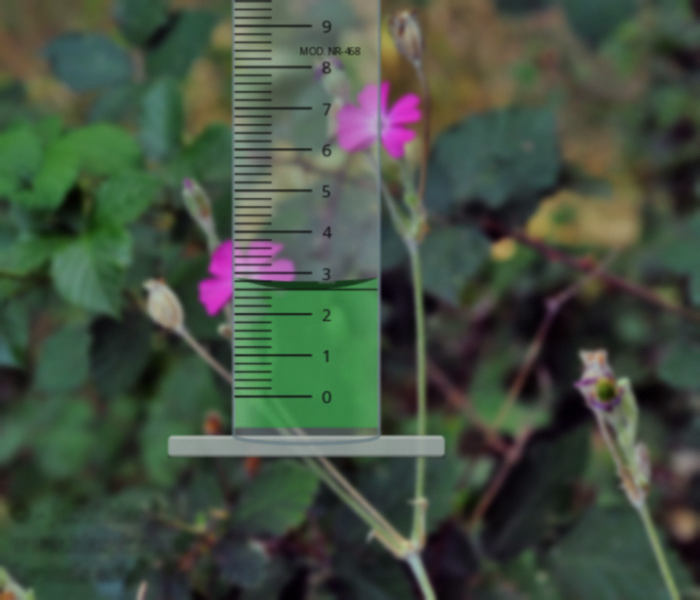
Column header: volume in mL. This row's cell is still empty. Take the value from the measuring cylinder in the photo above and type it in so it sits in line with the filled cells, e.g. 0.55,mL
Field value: 2.6,mL
